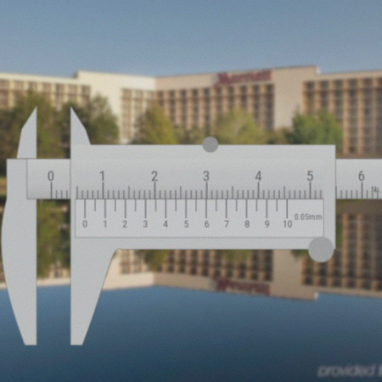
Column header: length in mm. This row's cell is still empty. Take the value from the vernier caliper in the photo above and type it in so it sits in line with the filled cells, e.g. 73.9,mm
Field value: 6.5,mm
